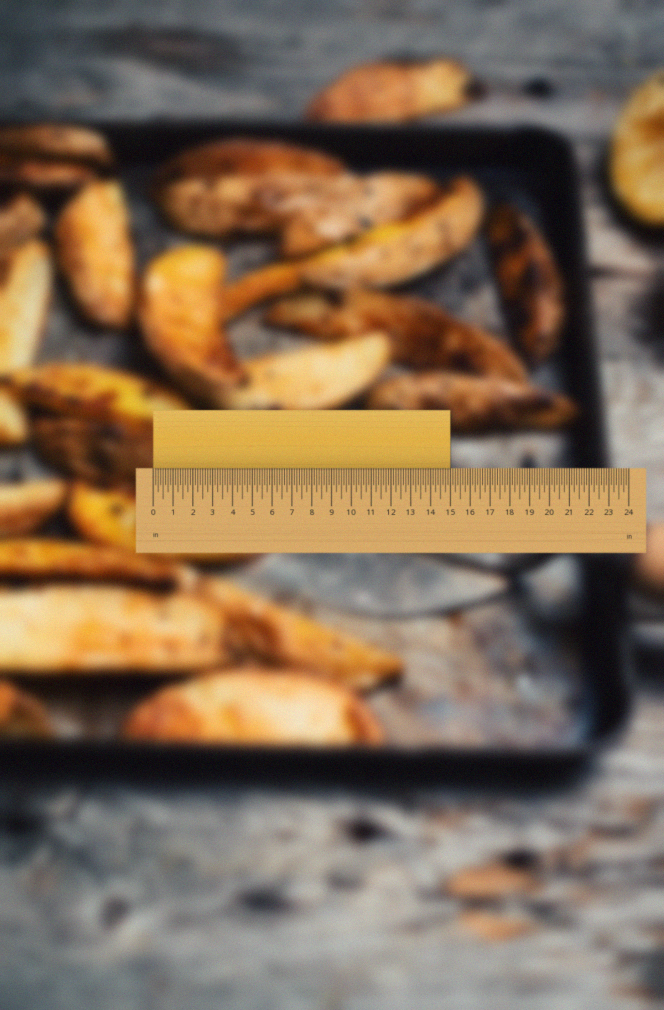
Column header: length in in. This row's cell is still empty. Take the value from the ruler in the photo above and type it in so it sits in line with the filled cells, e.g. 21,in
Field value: 15,in
